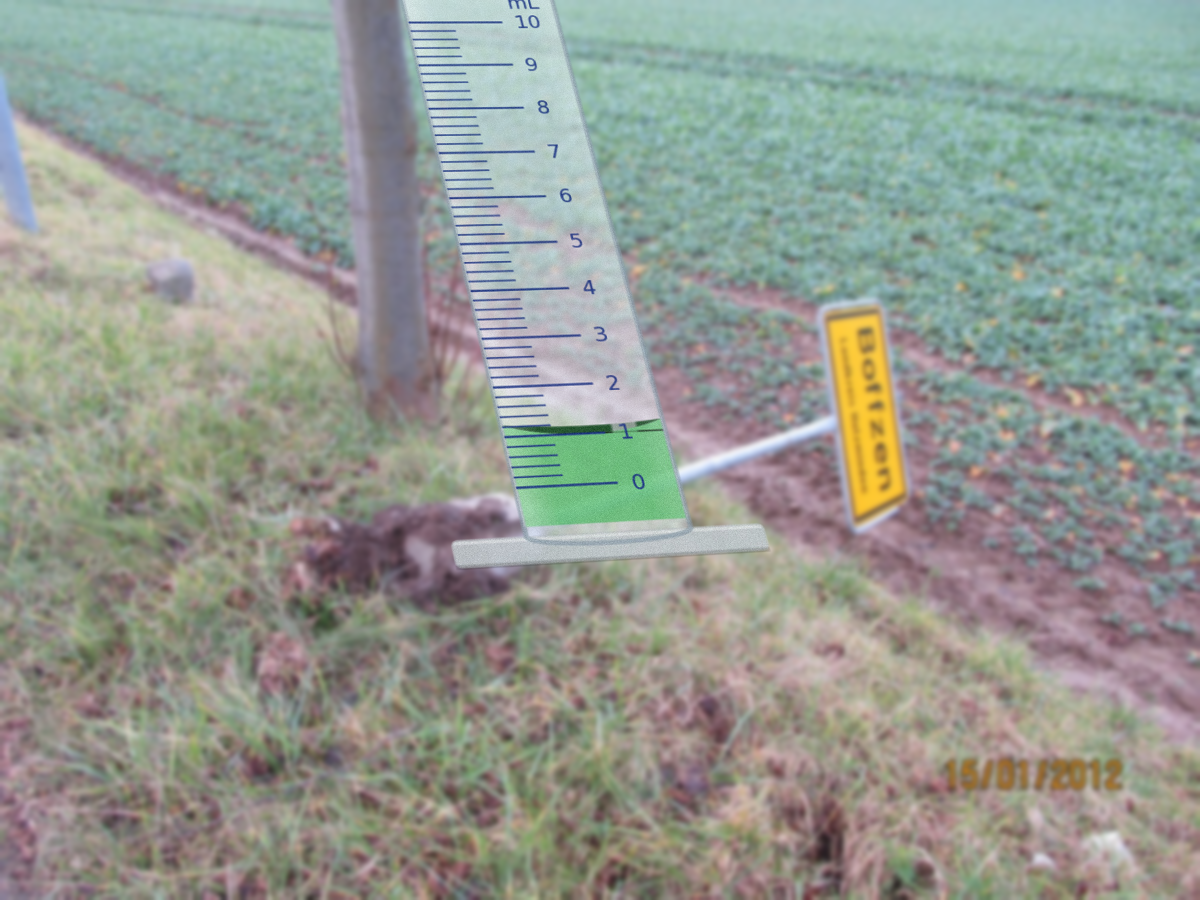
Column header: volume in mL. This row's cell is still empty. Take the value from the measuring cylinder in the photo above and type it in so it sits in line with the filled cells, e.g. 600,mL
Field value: 1,mL
